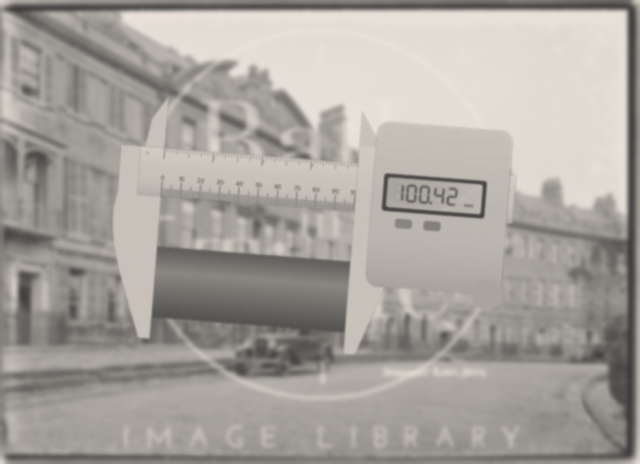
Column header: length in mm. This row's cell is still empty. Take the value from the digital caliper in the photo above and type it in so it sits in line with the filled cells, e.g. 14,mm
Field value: 100.42,mm
